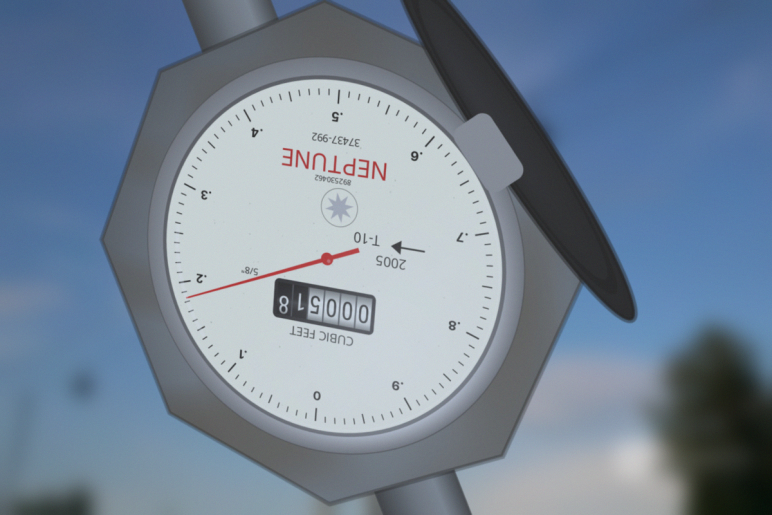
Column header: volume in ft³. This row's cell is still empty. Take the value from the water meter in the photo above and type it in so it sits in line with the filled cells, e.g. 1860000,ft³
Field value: 518.18,ft³
